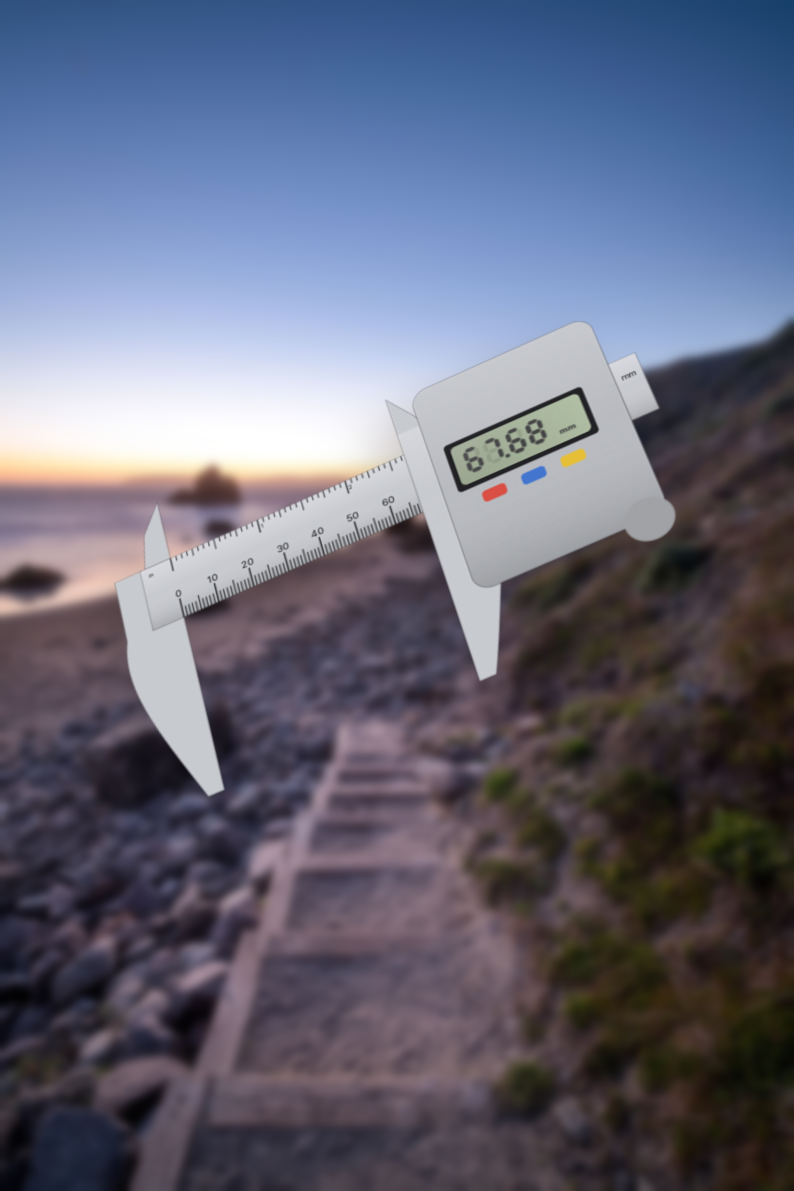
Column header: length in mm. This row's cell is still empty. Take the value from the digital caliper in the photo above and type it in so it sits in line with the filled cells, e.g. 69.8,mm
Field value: 67.68,mm
